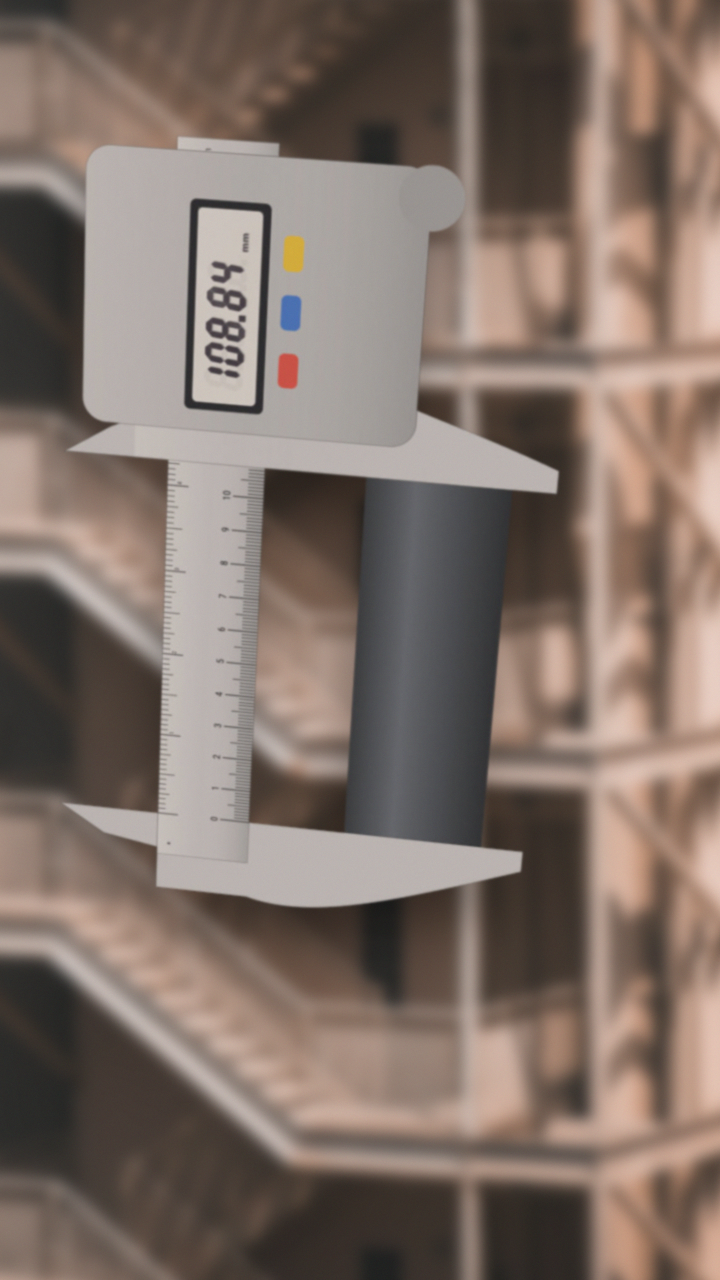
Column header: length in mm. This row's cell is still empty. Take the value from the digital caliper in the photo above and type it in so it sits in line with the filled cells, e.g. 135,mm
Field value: 108.84,mm
